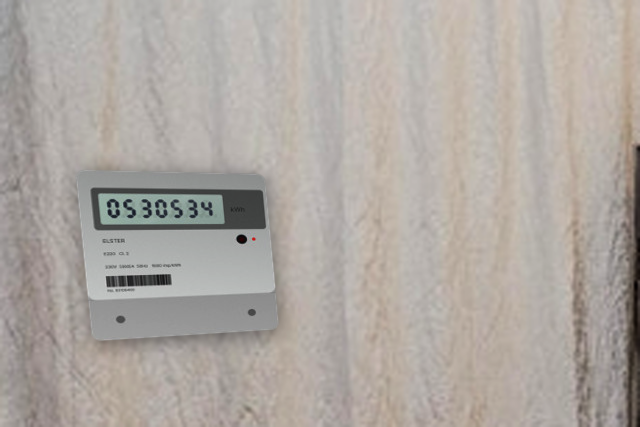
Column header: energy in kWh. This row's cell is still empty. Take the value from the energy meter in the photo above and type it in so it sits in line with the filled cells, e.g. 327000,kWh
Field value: 530534,kWh
